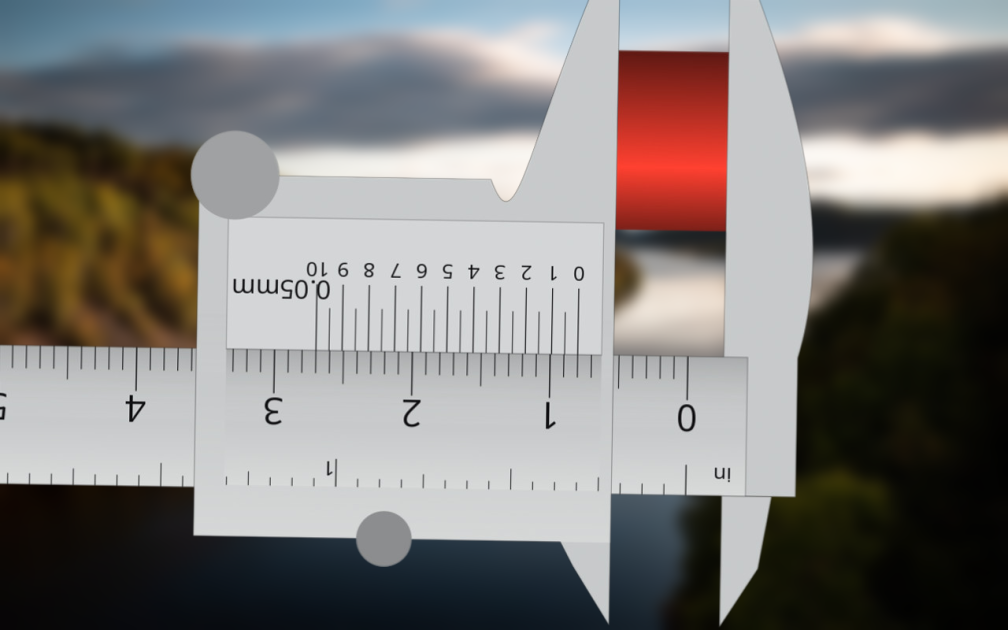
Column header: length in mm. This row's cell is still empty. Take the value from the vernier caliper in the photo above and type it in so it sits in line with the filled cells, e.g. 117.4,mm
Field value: 8.0,mm
